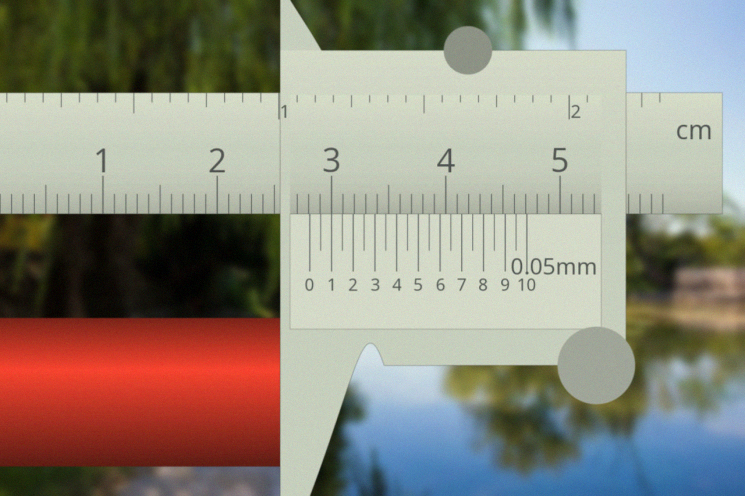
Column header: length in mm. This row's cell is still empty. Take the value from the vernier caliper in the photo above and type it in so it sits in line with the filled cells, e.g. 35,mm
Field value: 28.1,mm
